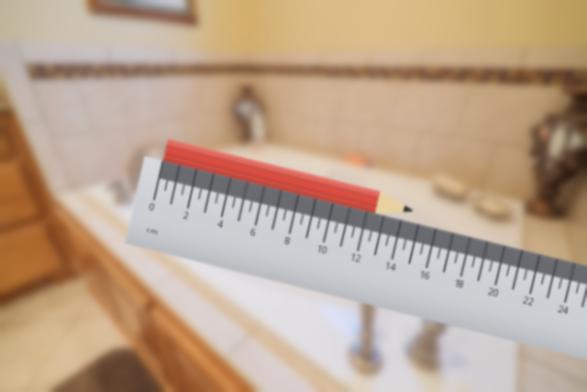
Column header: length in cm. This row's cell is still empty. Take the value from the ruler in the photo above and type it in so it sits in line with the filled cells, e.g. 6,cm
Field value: 14.5,cm
